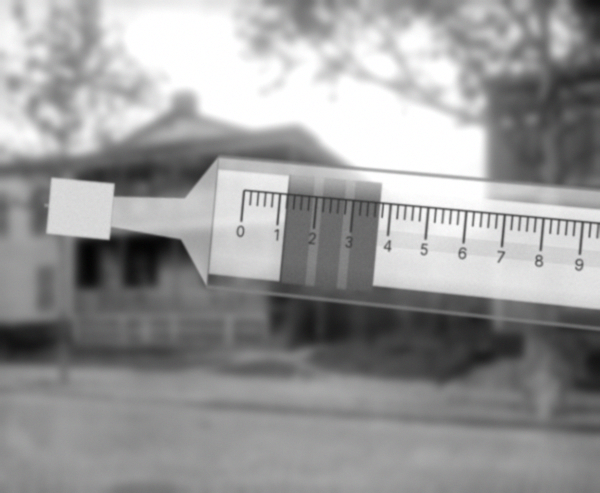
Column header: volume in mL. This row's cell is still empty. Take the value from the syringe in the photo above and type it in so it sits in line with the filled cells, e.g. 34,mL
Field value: 1.2,mL
